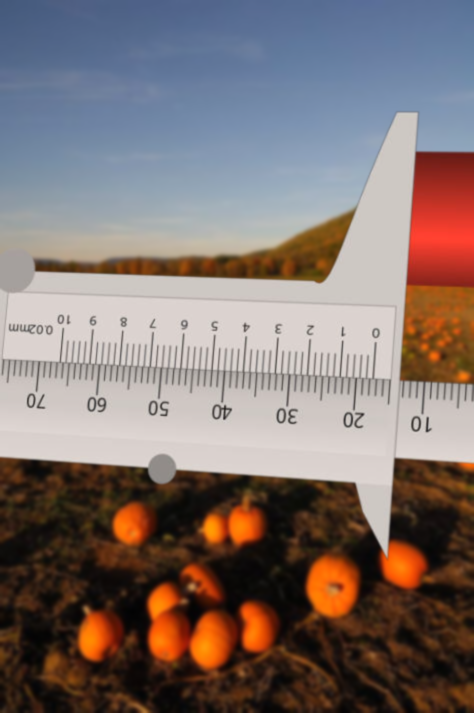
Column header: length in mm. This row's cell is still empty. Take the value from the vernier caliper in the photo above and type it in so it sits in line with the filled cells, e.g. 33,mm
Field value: 17.5,mm
